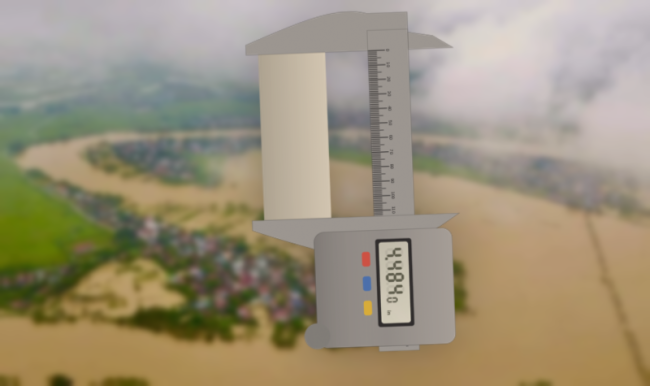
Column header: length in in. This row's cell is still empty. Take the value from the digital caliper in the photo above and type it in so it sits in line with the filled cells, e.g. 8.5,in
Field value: 4.4840,in
